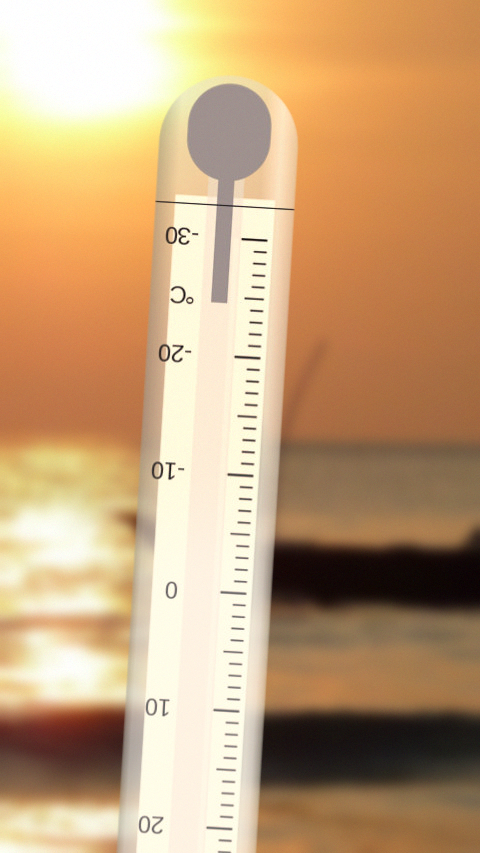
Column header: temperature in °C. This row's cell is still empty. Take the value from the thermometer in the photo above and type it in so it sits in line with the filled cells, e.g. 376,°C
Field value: -24.5,°C
